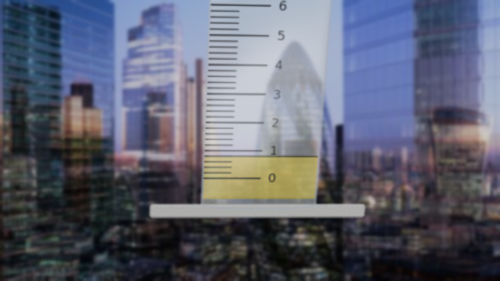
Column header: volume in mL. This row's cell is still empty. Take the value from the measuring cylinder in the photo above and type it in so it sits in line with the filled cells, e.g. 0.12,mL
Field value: 0.8,mL
